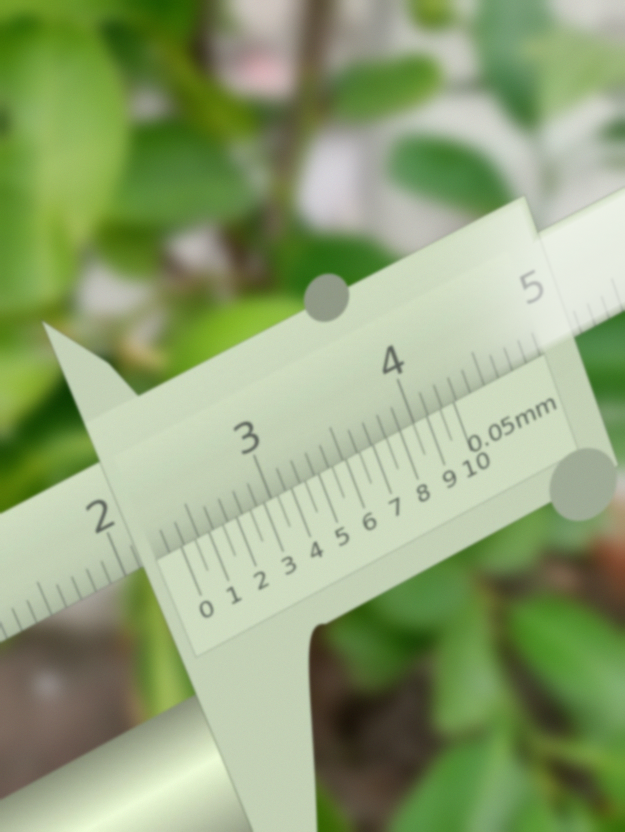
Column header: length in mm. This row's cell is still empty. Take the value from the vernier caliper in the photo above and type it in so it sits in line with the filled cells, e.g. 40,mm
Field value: 23.8,mm
